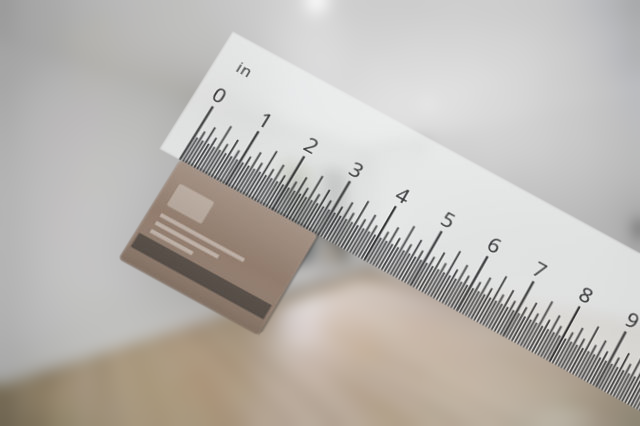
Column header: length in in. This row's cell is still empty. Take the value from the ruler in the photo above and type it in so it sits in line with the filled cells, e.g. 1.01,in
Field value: 3,in
